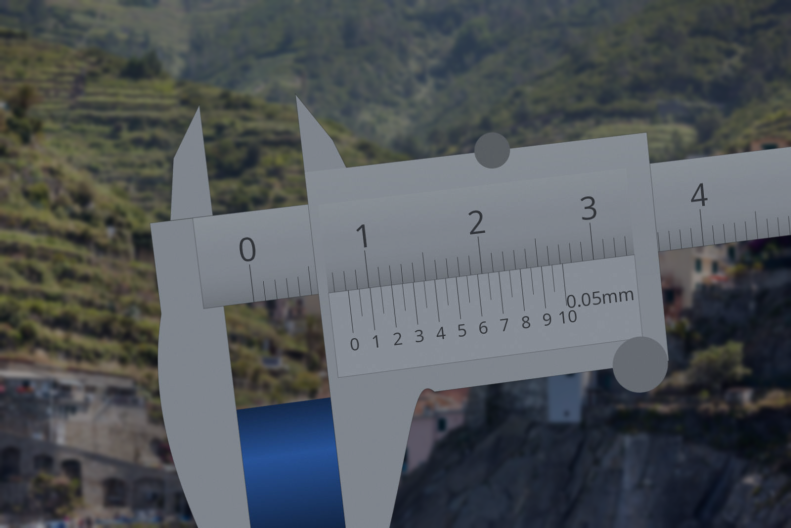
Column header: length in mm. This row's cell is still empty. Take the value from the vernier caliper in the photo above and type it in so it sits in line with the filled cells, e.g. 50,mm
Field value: 8.2,mm
